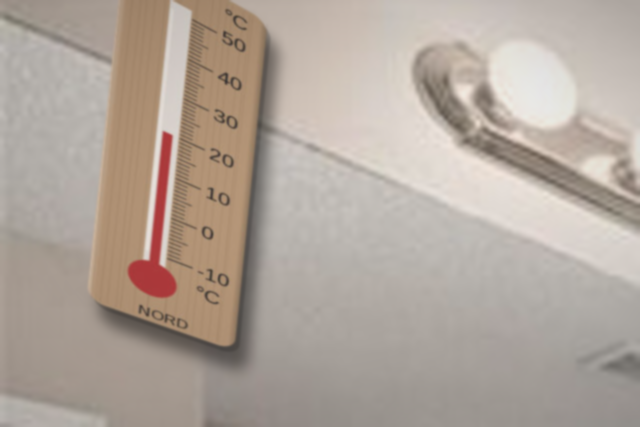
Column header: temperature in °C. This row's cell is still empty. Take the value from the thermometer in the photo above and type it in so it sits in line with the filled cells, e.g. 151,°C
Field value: 20,°C
